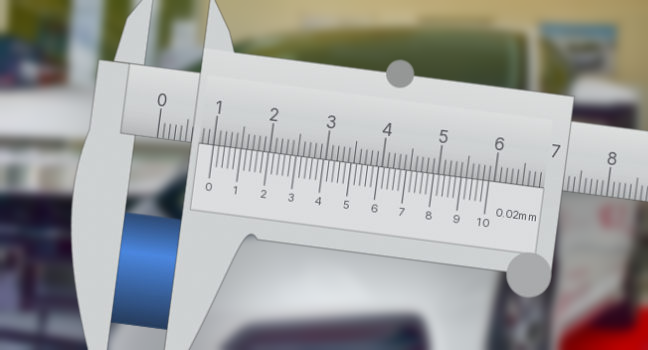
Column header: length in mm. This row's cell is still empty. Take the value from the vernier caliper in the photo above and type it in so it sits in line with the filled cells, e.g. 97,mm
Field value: 10.0,mm
